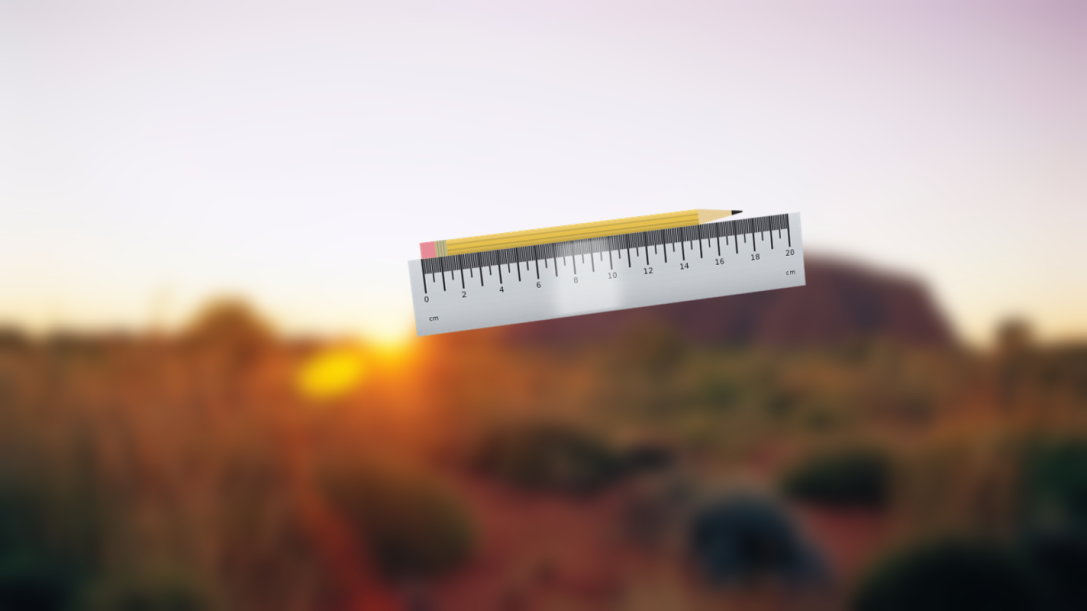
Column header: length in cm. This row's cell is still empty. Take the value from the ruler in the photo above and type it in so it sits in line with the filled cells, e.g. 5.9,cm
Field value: 17.5,cm
